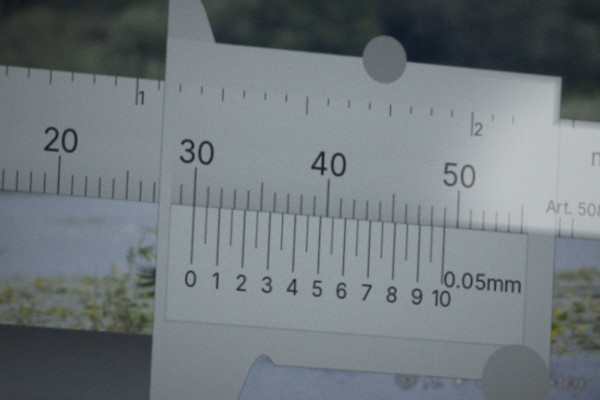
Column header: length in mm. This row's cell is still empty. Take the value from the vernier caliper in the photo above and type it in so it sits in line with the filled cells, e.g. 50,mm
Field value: 30.0,mm
